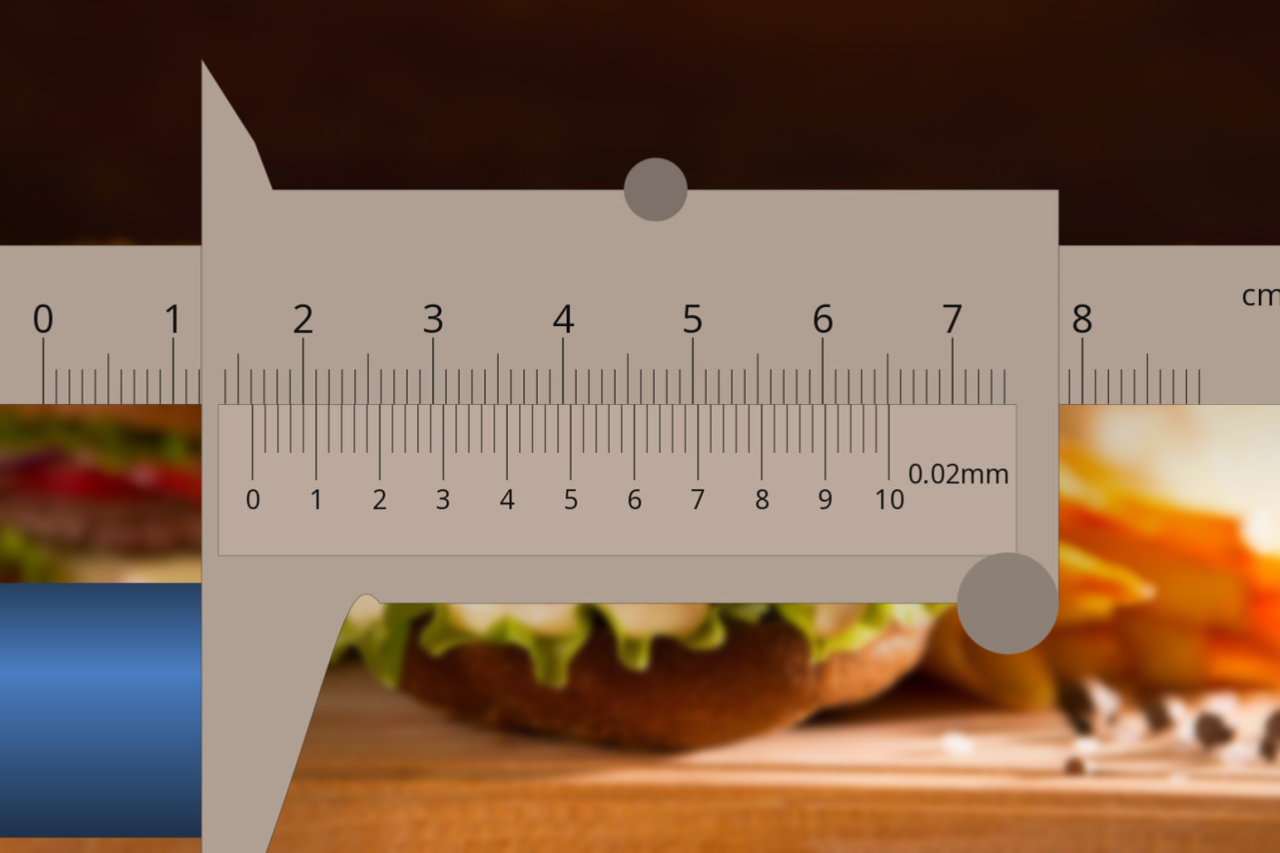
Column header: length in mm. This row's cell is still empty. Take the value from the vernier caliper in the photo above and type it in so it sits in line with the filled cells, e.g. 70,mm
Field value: 16.1,mm
